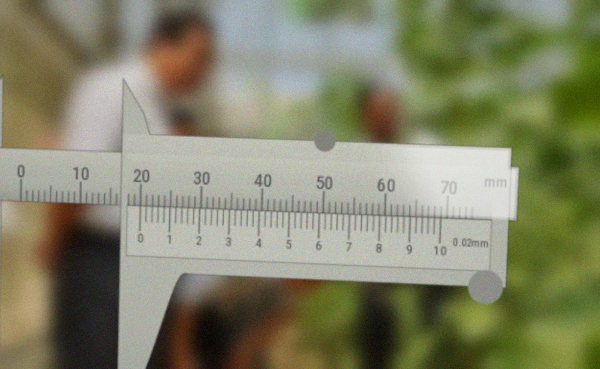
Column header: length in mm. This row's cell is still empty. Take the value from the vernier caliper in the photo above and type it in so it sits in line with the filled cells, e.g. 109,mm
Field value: 20.0,mm
